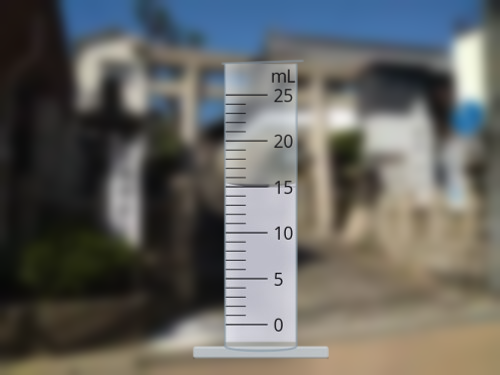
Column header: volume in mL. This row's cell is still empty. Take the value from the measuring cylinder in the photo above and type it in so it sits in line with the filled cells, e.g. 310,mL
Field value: 15,mL
